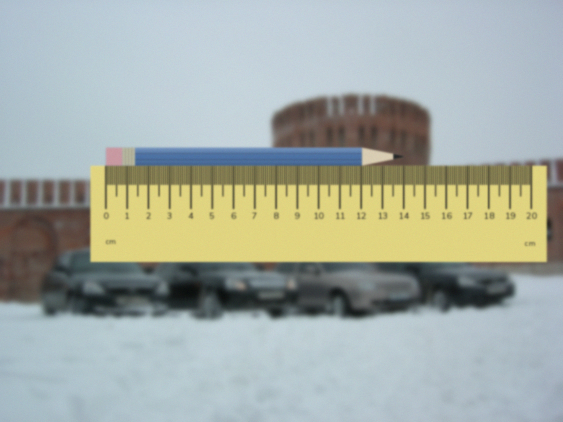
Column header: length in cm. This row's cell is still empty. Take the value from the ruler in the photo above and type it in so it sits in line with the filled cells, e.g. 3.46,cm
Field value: 14,cm
